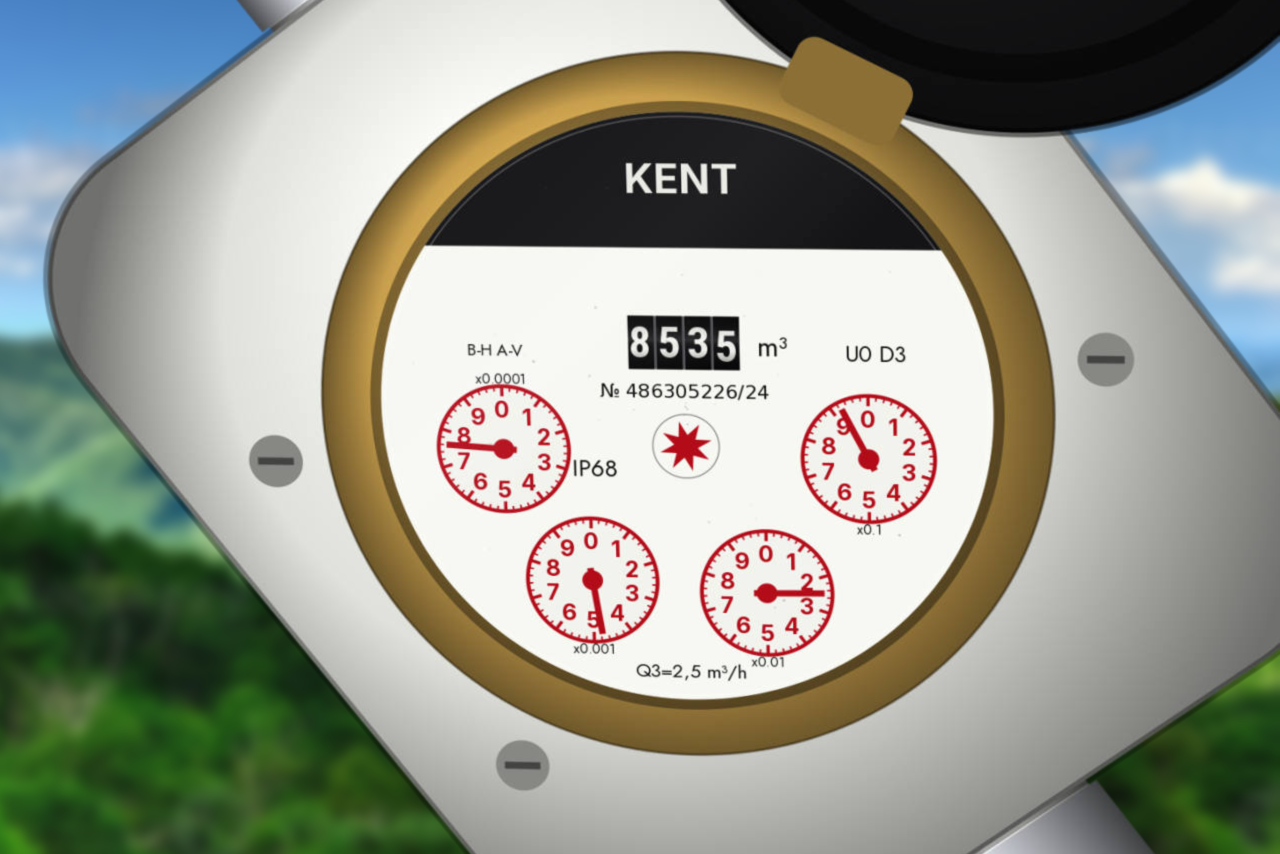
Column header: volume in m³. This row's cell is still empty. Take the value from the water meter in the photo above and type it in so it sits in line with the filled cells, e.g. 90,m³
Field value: 8534.9247,m³
